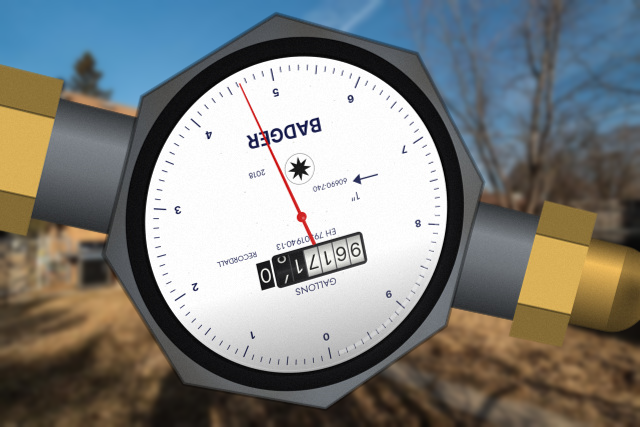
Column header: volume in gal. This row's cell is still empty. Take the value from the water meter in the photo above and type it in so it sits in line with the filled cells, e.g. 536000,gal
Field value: 9617174.6,gal
